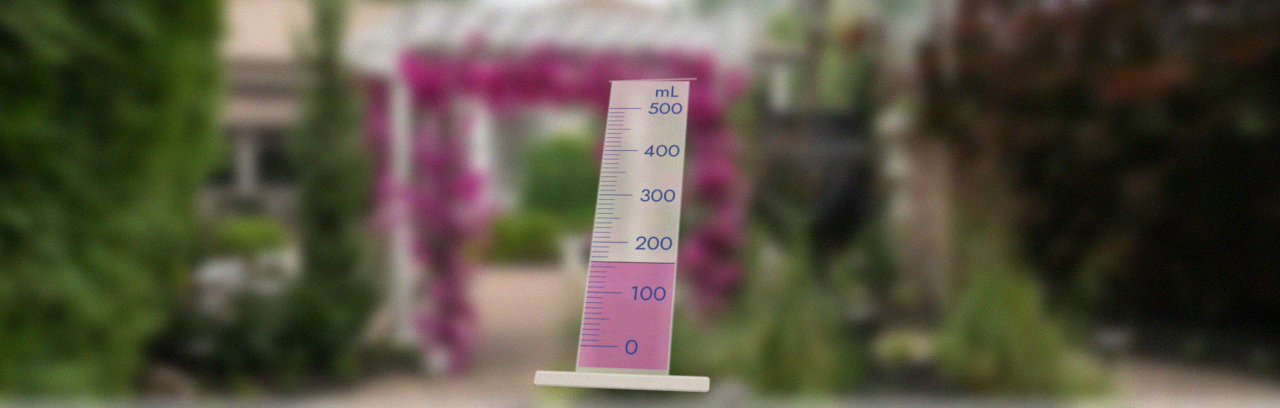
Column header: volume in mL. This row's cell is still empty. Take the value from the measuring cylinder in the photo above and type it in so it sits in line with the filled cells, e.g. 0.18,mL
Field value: 160,mL
